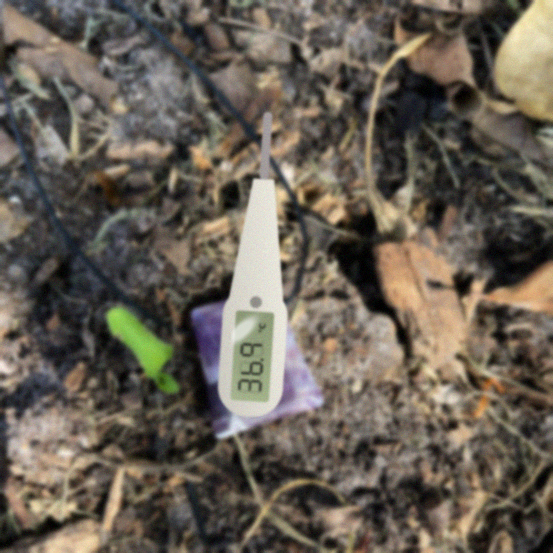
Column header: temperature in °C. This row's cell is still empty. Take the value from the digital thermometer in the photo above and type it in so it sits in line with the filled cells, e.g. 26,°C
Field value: 36.9,°C
